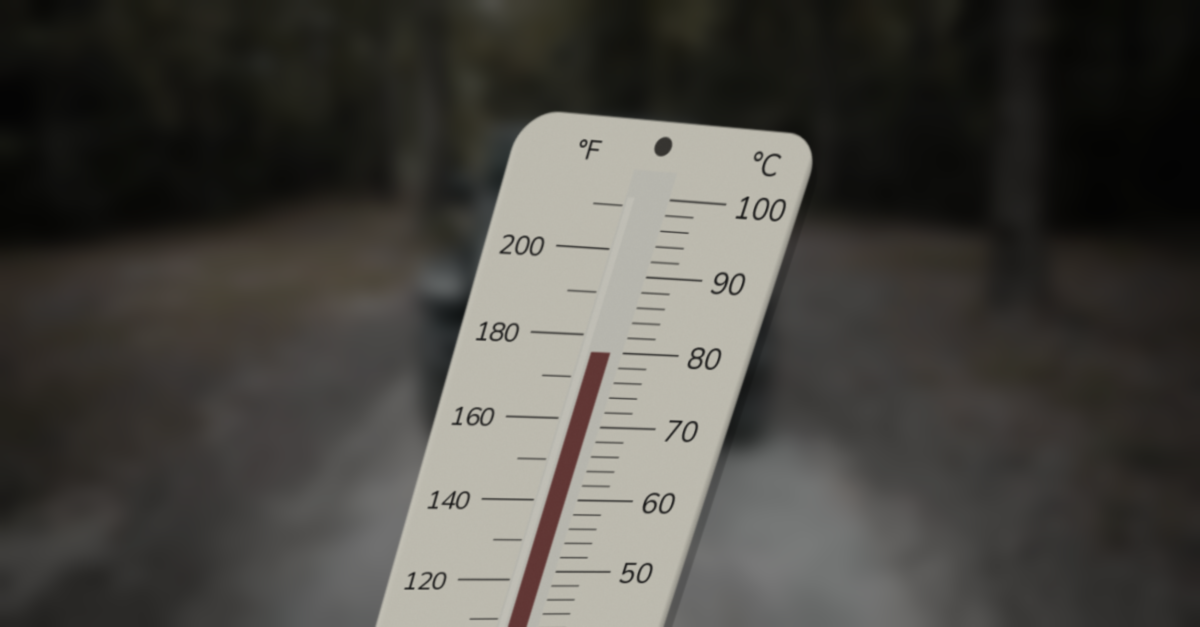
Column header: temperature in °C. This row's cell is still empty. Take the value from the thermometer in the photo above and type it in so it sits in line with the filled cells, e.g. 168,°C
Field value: 80,°C
